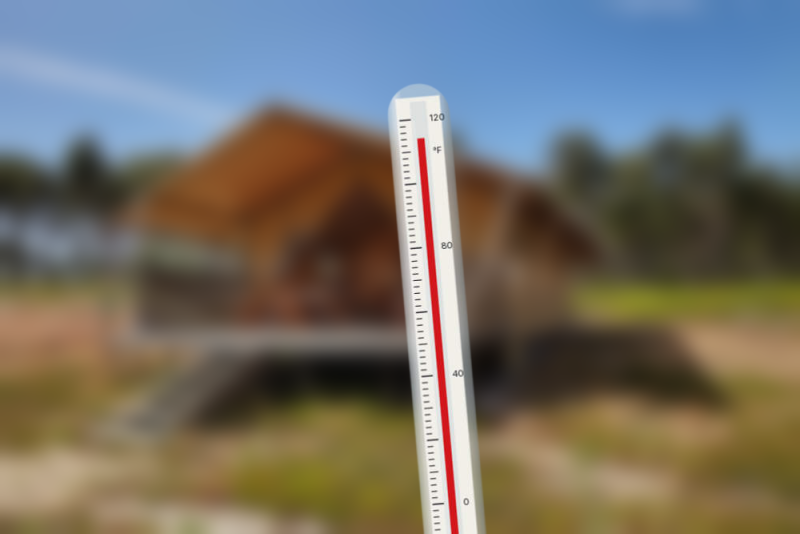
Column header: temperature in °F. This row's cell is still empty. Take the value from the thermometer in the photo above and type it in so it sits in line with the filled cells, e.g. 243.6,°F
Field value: 114,°F
